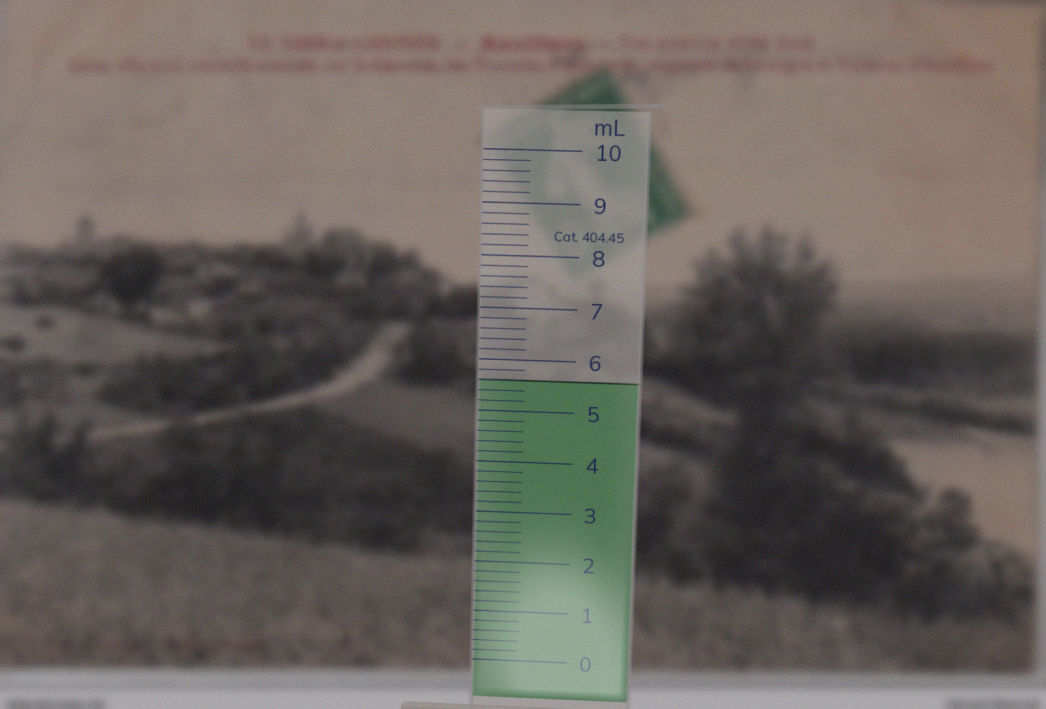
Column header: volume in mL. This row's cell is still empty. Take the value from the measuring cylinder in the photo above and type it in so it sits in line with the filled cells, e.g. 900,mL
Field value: 5.6,mL
